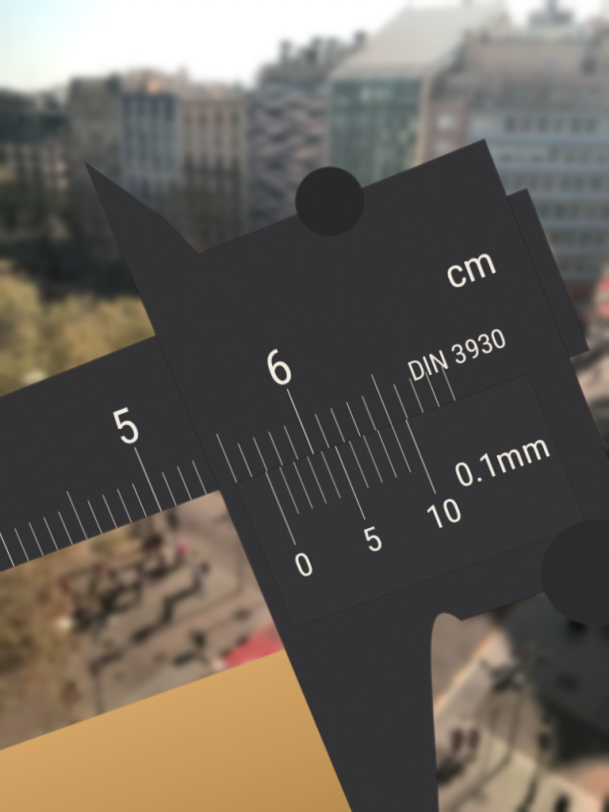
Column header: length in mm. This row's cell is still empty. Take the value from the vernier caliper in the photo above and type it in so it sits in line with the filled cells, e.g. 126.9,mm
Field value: 56.9,mm
